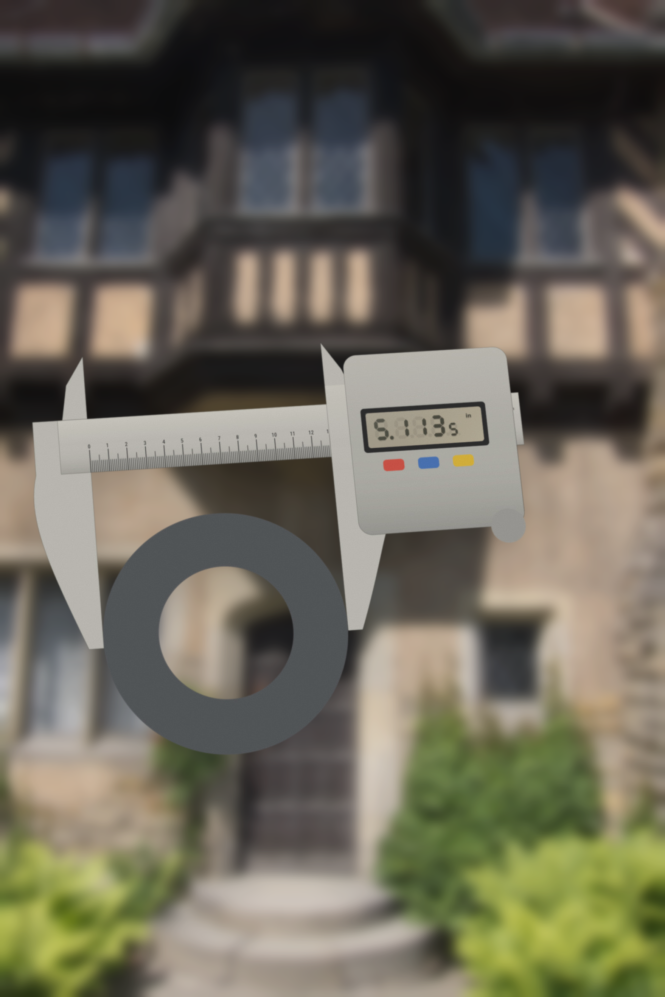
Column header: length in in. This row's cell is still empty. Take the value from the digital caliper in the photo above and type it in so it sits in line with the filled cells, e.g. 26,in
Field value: 5.1135,in
